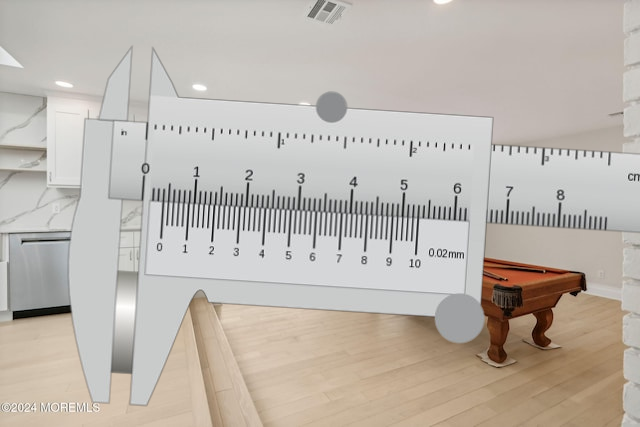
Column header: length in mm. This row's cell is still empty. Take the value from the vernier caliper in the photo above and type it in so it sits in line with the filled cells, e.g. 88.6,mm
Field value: 4.0,mm
